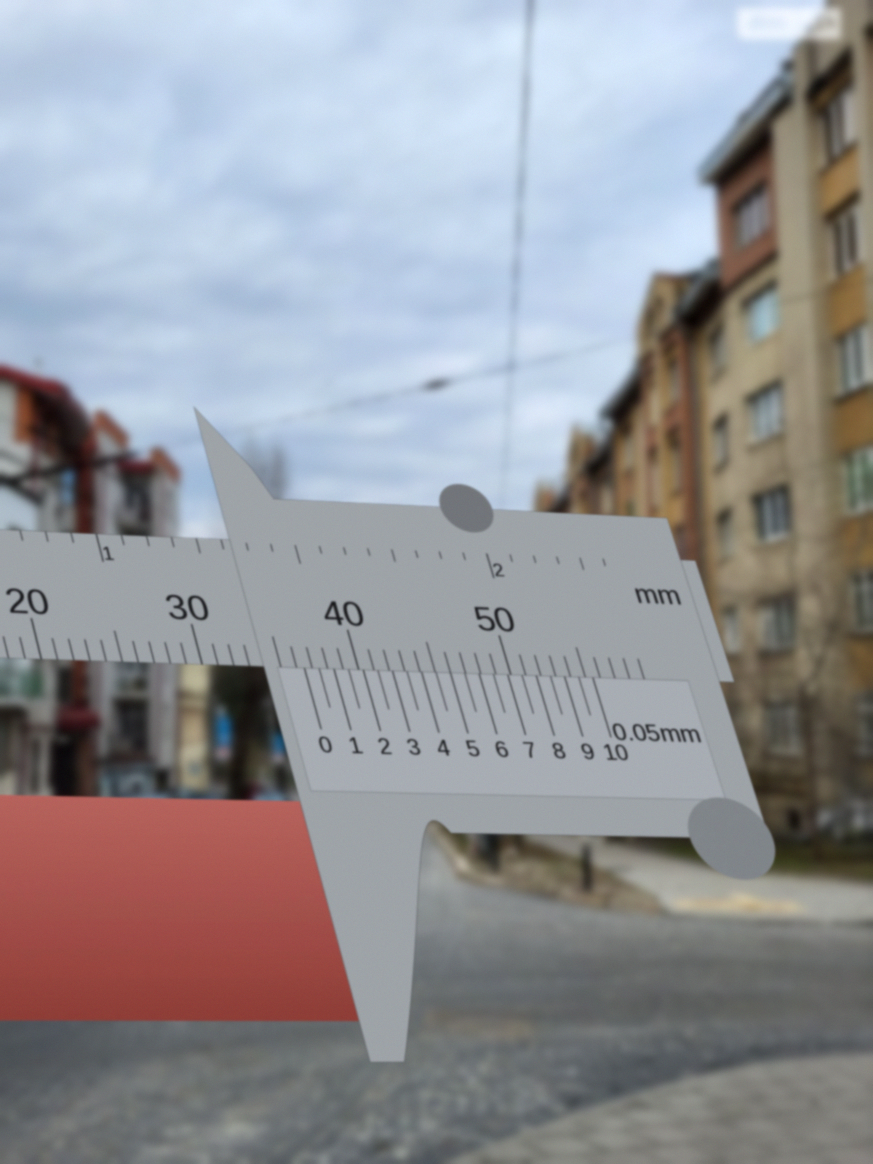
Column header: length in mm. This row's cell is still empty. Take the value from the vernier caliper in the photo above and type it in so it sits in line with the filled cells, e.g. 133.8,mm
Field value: 36.5,mm
